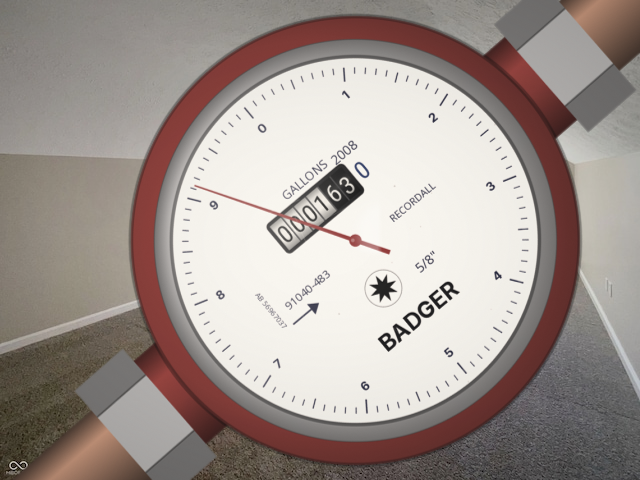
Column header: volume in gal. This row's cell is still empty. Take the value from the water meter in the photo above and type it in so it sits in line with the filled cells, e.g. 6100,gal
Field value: 1629.1,gal
